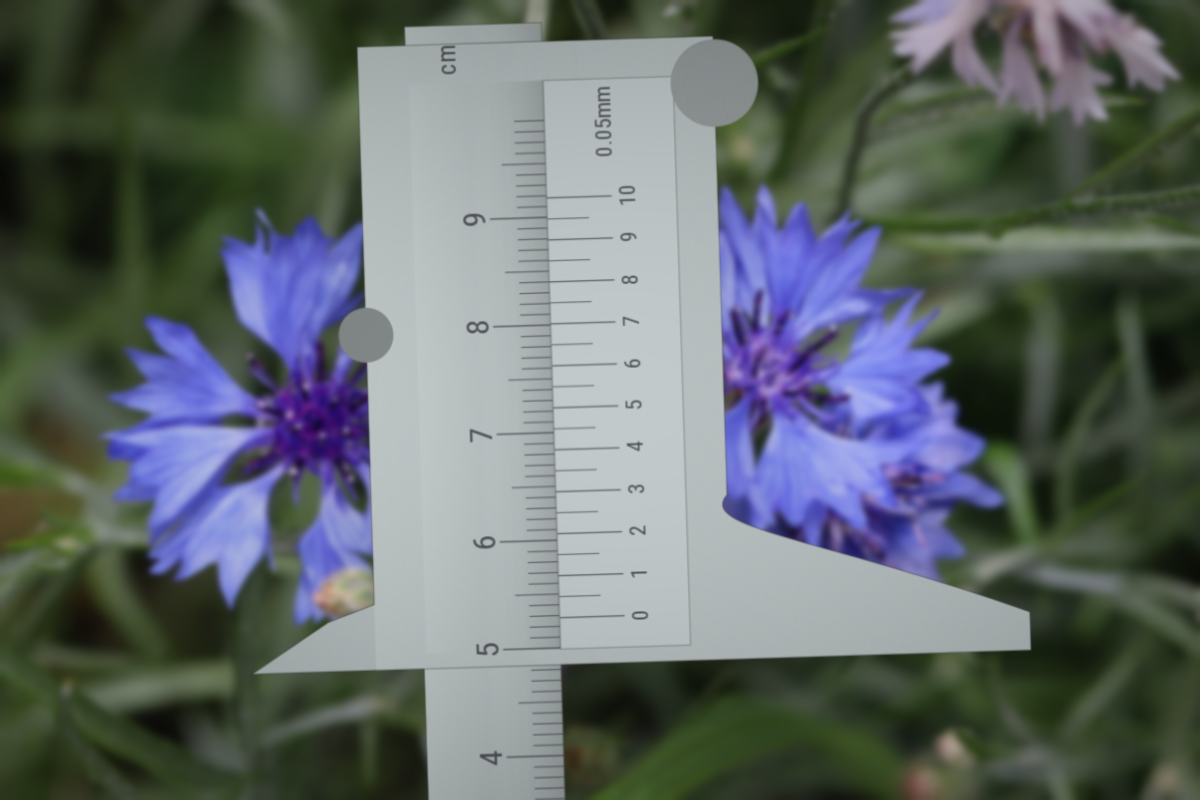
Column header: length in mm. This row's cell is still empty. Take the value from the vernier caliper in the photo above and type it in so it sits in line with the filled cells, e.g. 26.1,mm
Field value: 52.8,mm
